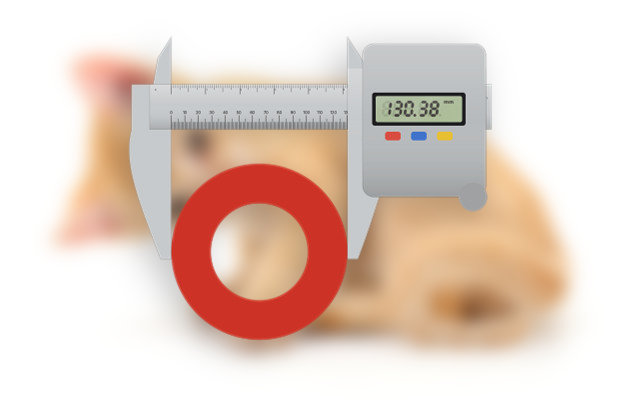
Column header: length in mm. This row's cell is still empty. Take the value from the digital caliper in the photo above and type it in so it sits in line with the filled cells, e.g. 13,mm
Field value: 130.38,mm
